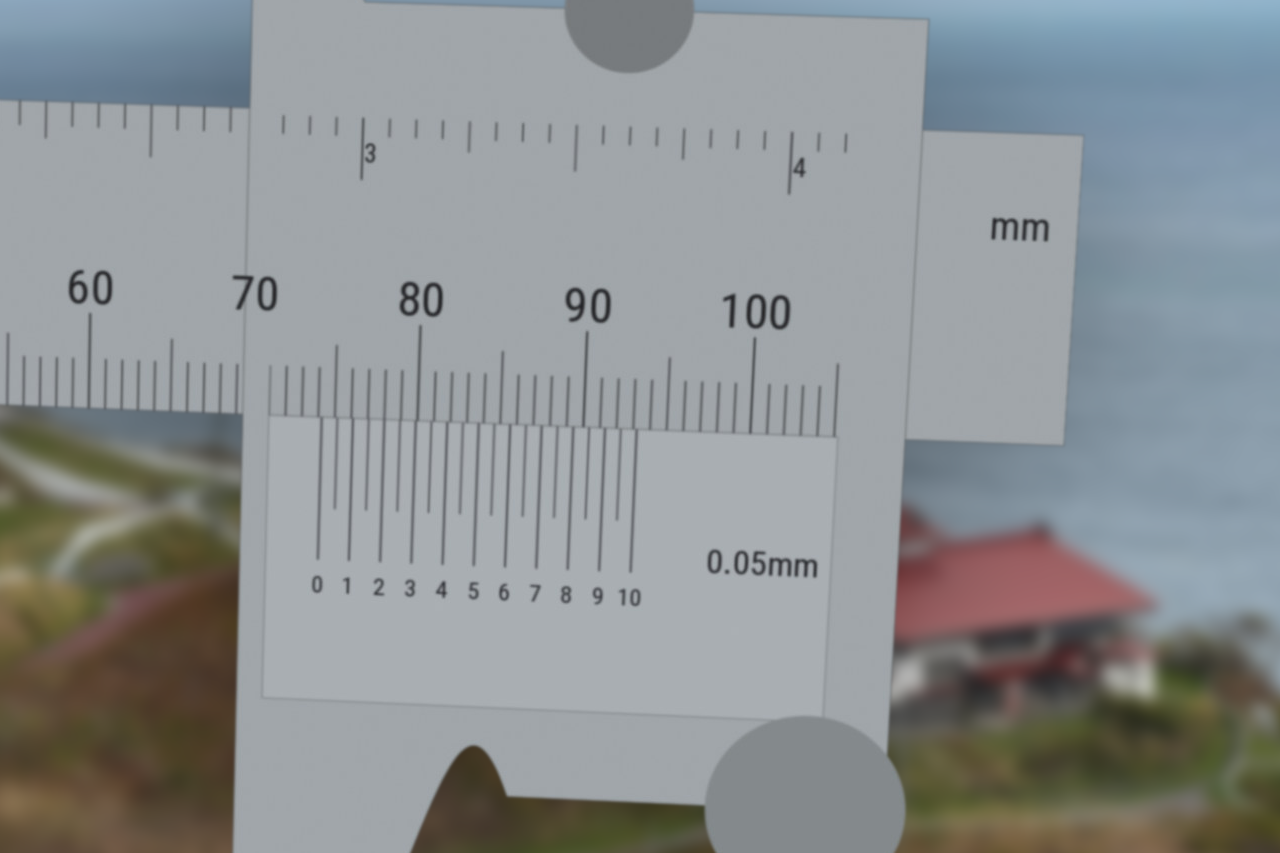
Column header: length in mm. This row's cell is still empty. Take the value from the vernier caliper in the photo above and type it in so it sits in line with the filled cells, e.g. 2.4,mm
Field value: 74.2,mm
